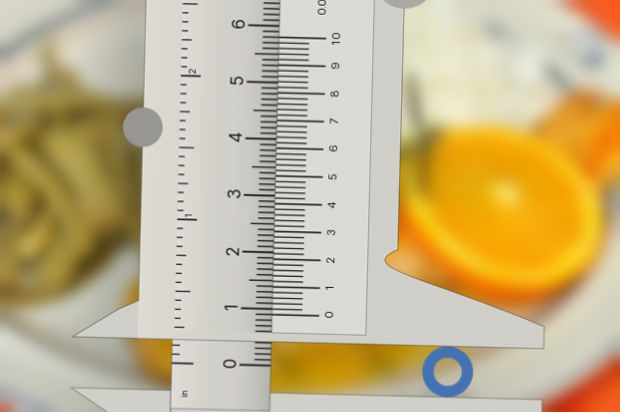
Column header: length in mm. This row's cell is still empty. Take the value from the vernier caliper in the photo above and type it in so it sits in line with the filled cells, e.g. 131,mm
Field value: 9.0,mm
